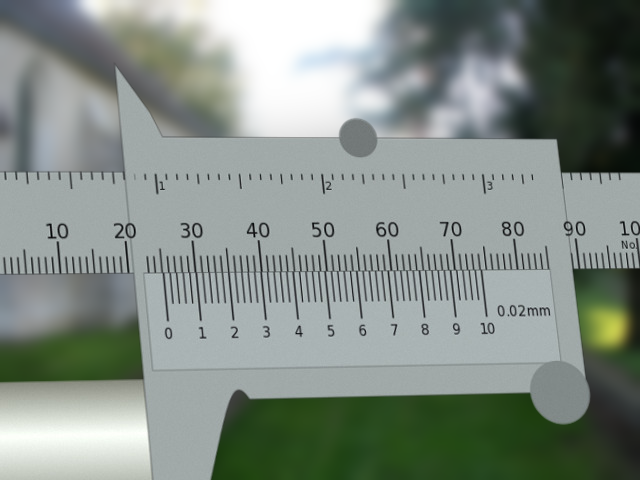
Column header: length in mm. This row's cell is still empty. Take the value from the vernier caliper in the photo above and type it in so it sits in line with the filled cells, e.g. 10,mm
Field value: 25.2,mm
